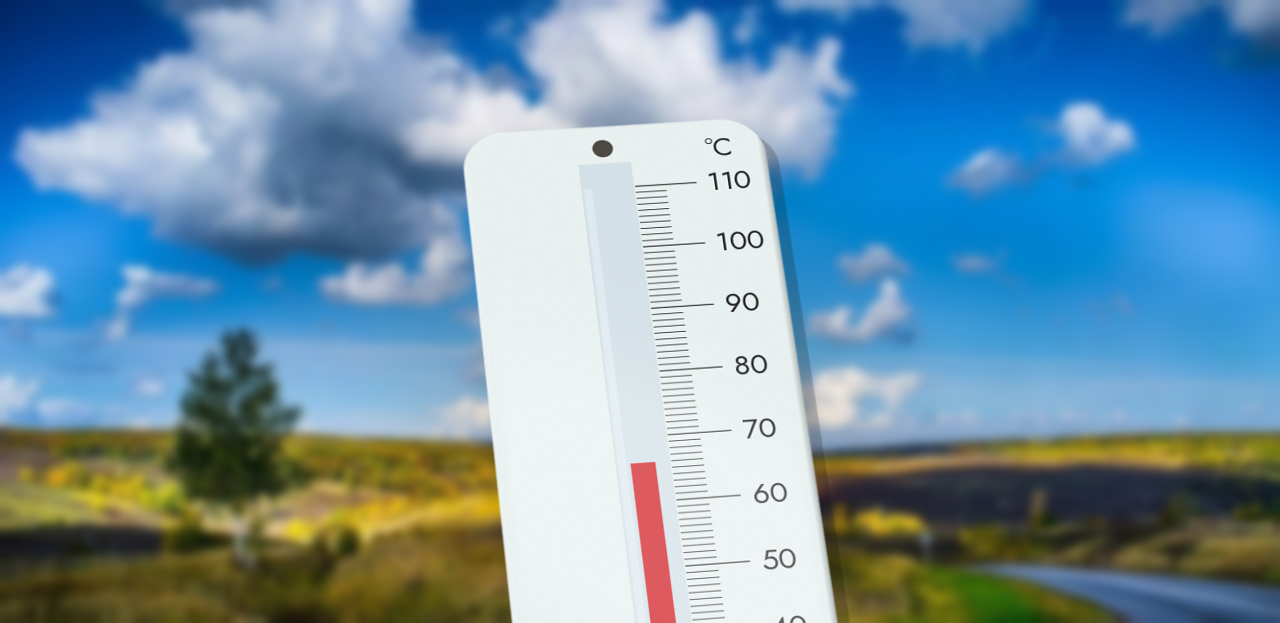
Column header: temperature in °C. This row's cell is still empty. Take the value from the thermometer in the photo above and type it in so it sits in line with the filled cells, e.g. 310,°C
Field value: 66,°C
